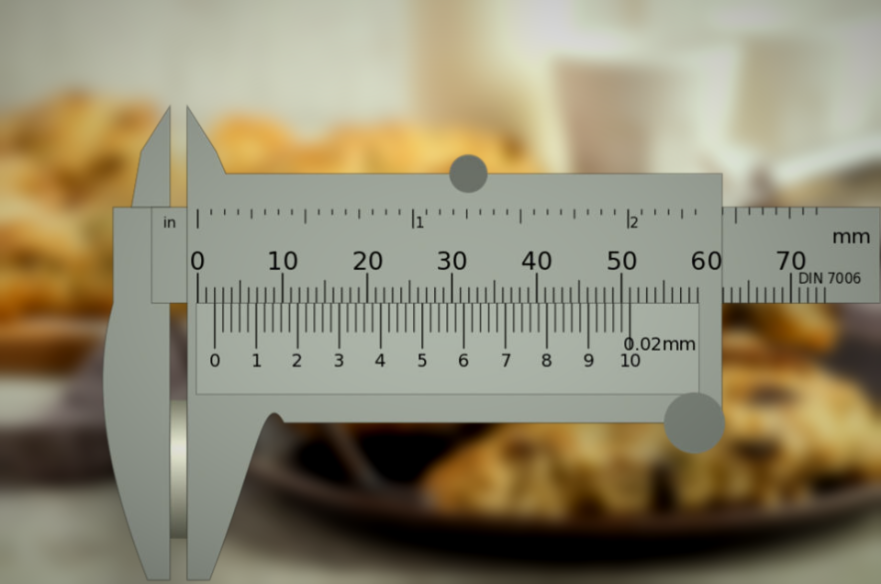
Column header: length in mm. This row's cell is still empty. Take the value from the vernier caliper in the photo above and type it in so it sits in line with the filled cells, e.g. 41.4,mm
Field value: 2.0,mm
